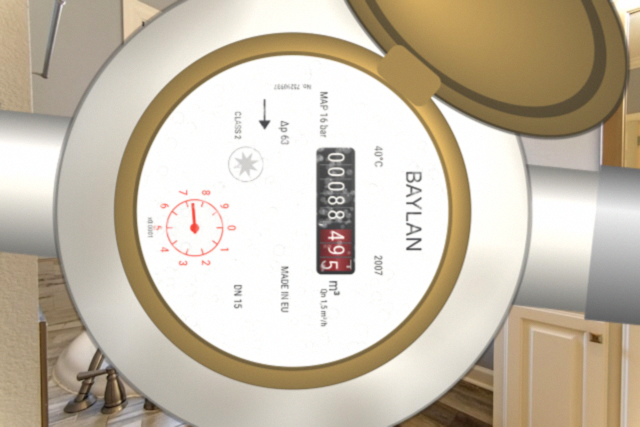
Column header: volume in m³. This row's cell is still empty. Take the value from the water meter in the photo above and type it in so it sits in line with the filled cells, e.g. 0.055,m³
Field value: 88.4947,m³
